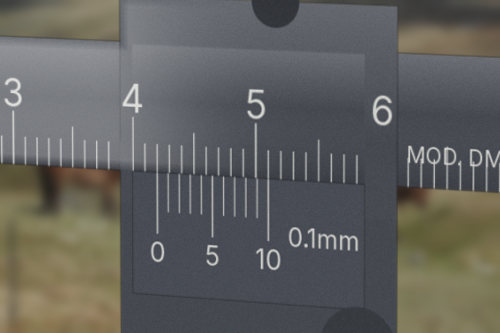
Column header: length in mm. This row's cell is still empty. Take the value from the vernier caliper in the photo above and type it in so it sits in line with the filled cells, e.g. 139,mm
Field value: 42.0,mm
